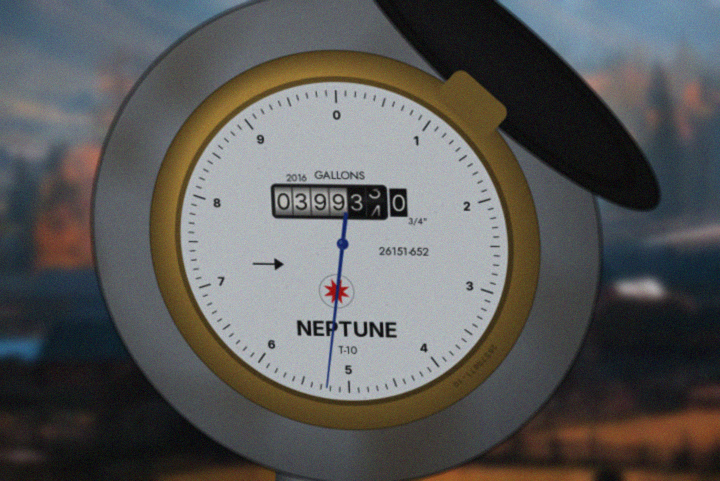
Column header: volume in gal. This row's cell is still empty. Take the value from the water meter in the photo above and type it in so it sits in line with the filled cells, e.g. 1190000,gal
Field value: 399335.2,gal
